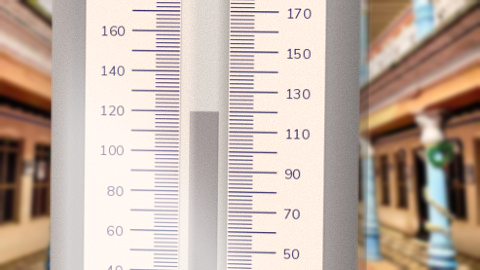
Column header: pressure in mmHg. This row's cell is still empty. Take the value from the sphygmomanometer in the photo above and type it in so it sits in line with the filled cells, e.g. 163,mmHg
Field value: 120,mmHg
